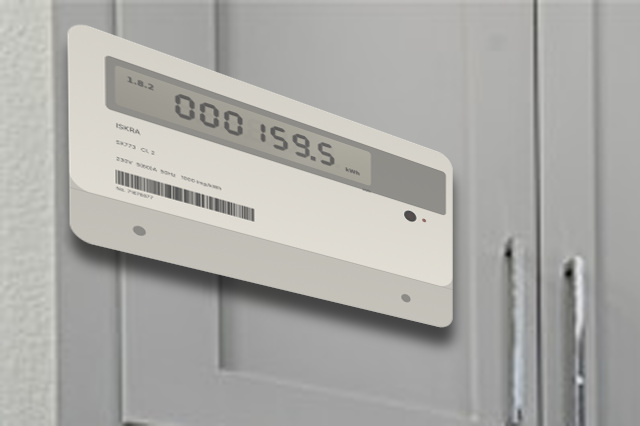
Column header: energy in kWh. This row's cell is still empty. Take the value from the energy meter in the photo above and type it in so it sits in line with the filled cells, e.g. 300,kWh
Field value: 159.5,kWh
